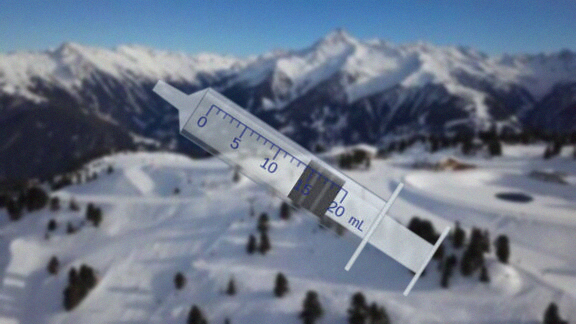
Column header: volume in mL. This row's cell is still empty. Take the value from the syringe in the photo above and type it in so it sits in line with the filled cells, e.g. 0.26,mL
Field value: 14,mL
